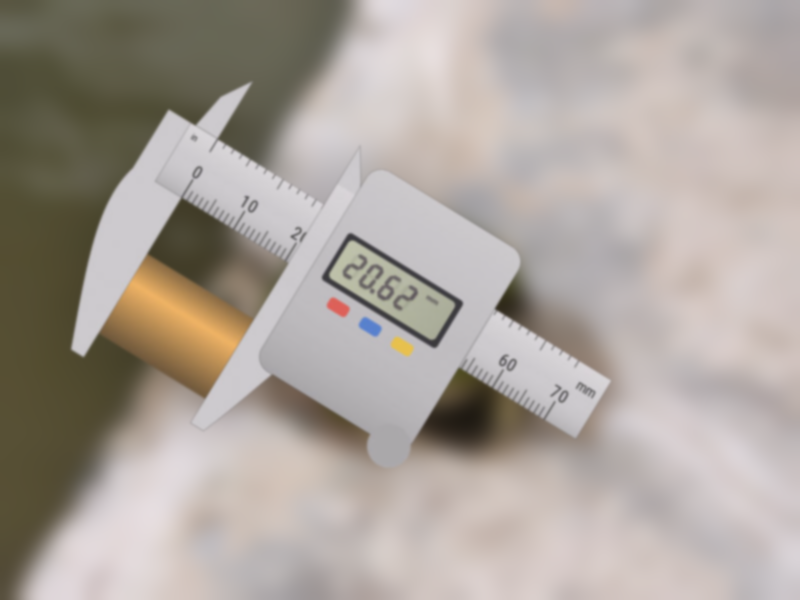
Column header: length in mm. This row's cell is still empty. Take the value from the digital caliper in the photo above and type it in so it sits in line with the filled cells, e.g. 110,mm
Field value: 20.62,mm
